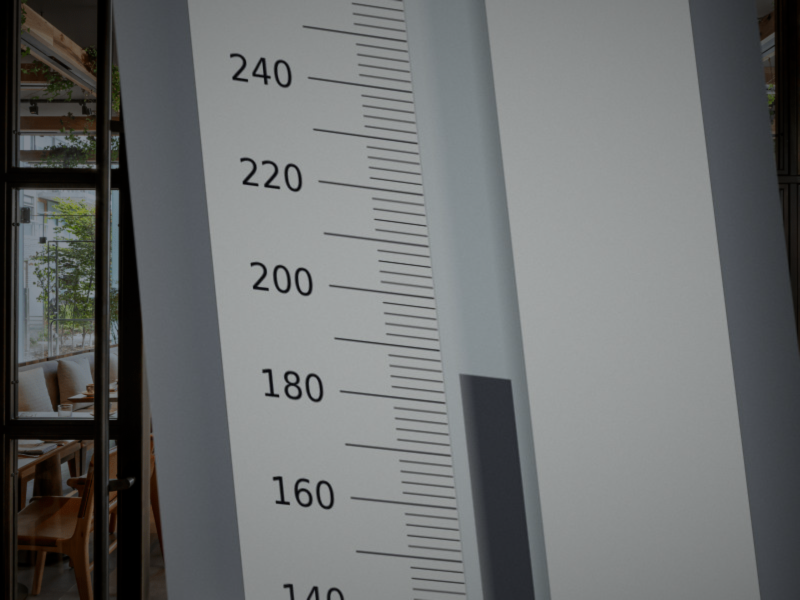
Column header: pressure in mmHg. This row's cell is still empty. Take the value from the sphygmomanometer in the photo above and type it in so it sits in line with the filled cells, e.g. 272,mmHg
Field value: 186,mmHg
